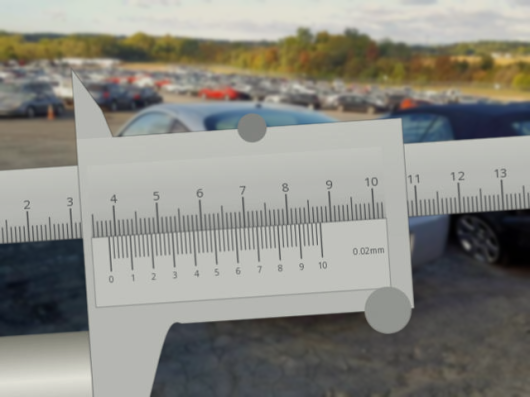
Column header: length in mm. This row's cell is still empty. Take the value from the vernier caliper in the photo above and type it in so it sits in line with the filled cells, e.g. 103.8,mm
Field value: 38.5,mm
